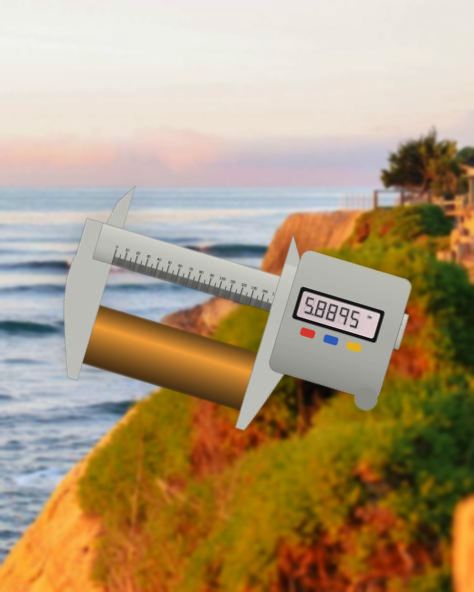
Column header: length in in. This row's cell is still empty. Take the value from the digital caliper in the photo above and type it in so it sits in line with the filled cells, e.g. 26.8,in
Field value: 5.8895,in
